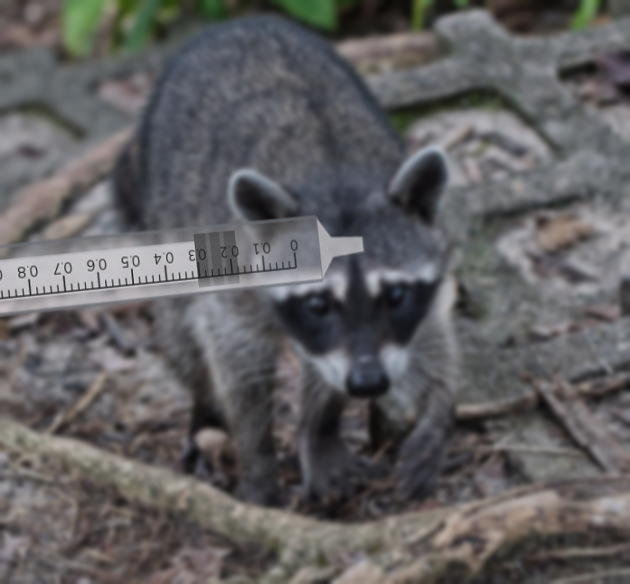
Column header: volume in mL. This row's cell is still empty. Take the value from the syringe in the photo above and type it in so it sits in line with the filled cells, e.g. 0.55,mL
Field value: 0.18,mL
